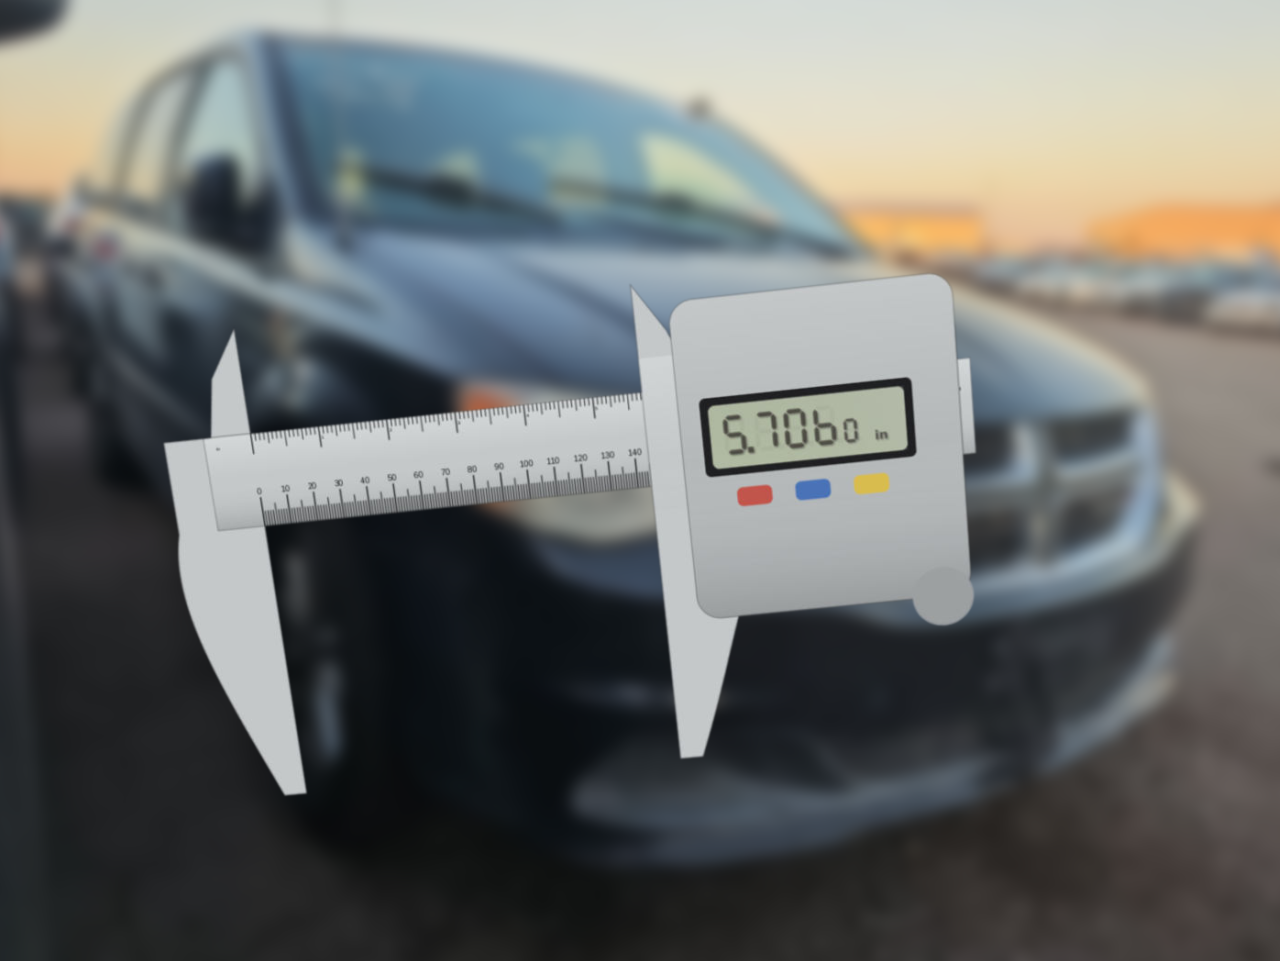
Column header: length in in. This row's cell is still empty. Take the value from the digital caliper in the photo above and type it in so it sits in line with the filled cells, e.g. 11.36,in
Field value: 5.7060,in
